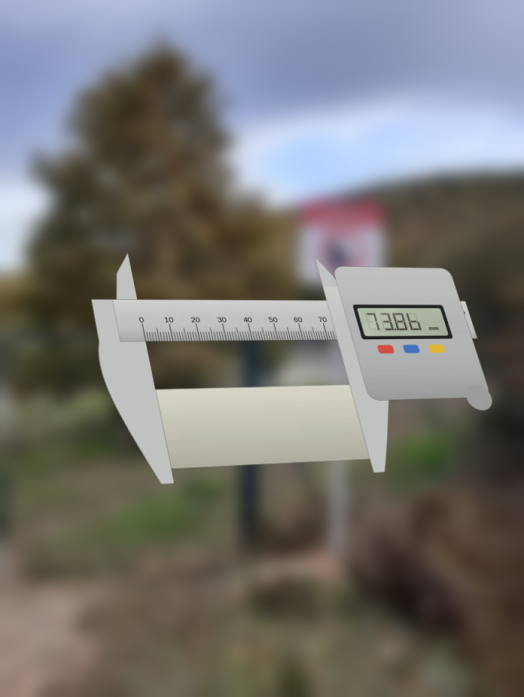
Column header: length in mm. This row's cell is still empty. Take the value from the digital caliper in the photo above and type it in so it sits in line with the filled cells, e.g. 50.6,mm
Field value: 73.86,mm
